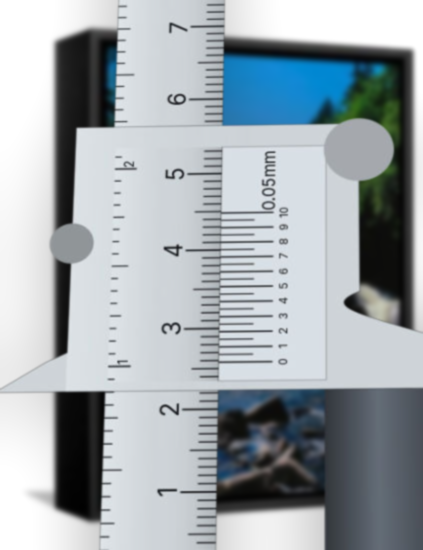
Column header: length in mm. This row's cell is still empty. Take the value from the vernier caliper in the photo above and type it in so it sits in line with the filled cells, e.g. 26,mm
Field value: 25.8,mm
